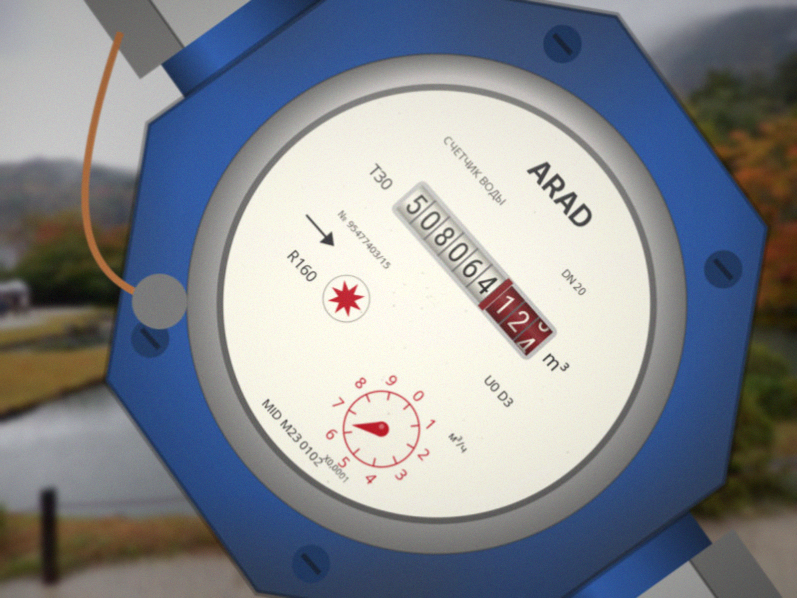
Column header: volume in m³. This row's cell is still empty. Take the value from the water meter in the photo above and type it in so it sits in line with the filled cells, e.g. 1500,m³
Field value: 508064.1236,m³
